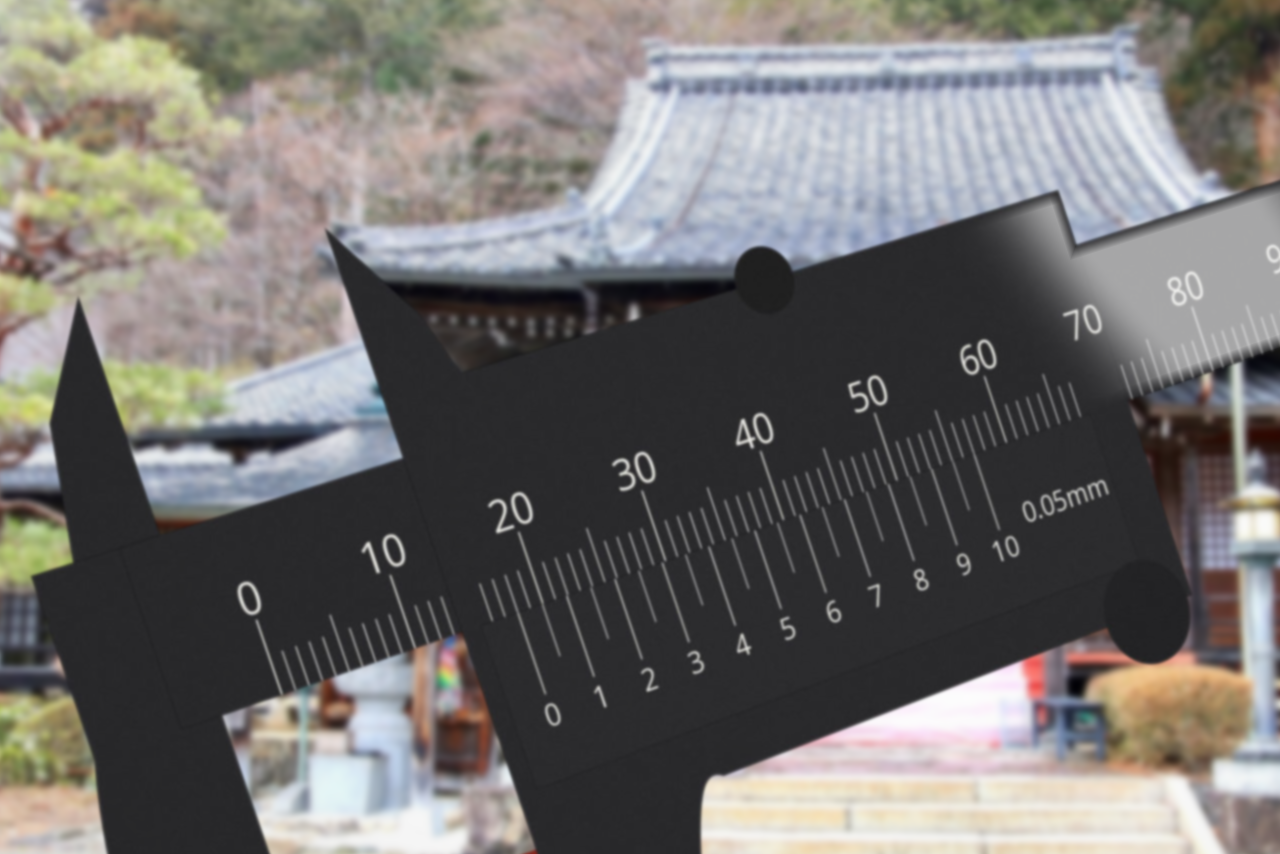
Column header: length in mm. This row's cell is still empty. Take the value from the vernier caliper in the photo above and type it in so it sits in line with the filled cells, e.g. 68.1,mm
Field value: 18.0,mm
